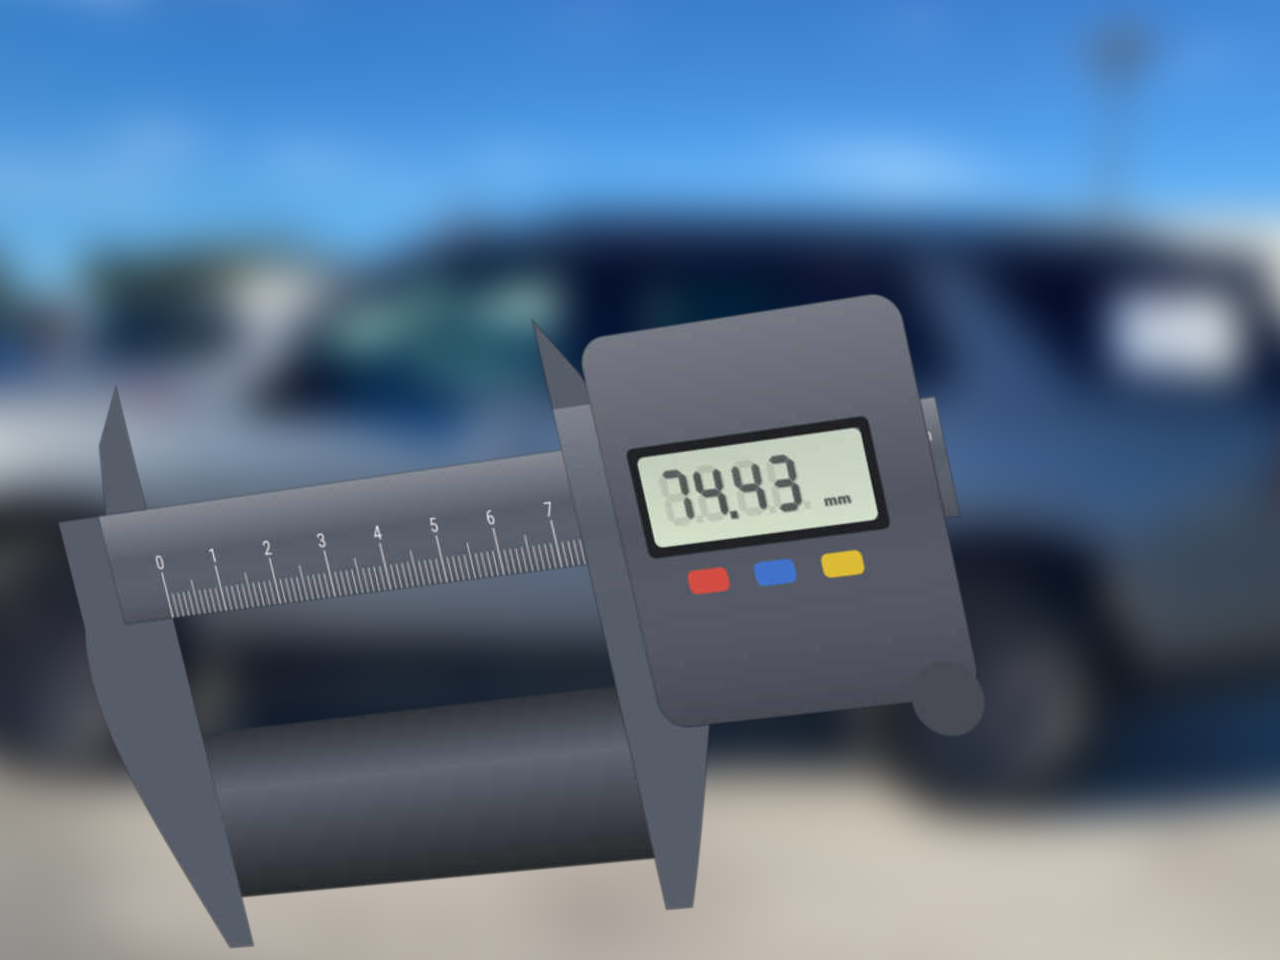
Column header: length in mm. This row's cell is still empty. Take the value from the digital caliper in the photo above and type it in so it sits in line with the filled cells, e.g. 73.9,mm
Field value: 74.43,mm
